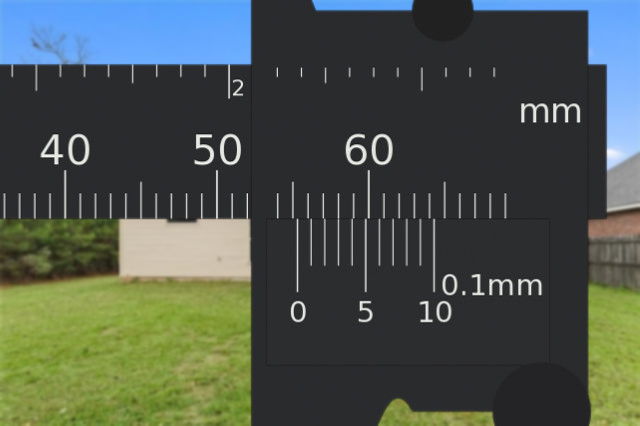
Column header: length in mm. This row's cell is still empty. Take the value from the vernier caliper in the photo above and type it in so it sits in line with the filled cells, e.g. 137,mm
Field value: 55.3,mm
